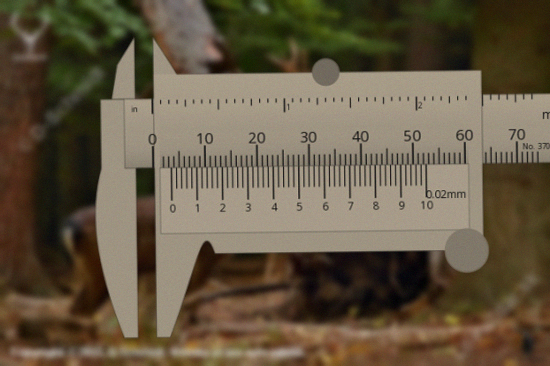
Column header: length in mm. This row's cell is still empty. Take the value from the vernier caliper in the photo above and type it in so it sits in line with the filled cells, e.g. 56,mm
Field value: 3.5,mm
